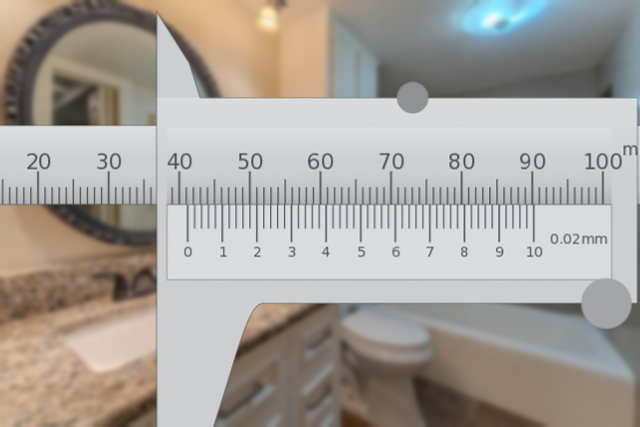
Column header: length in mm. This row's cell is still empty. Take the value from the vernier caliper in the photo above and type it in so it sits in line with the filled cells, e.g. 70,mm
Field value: 41.2,mm
